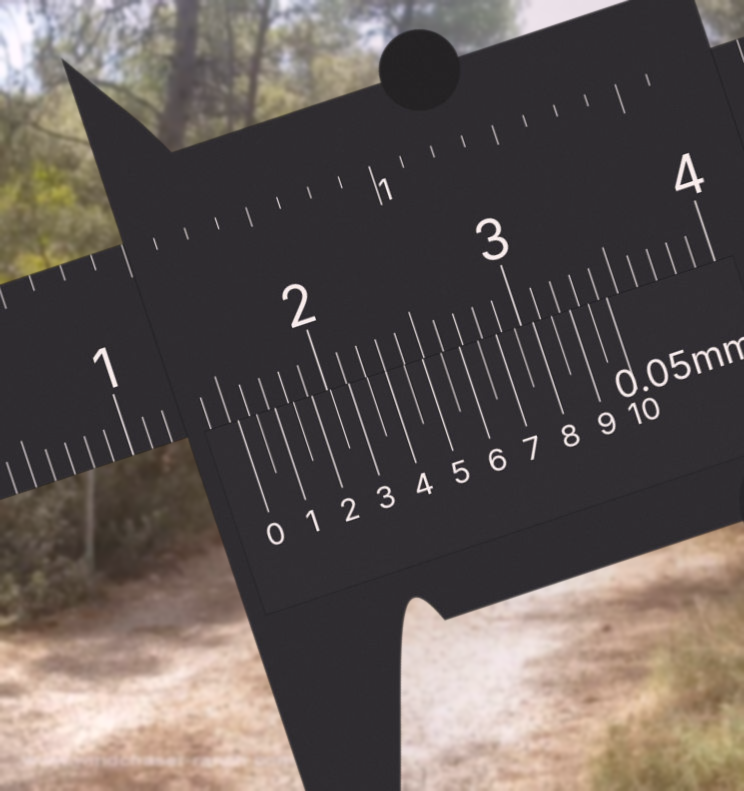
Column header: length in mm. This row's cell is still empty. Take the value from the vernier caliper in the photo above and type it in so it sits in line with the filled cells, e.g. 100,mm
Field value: 15.4,mm
